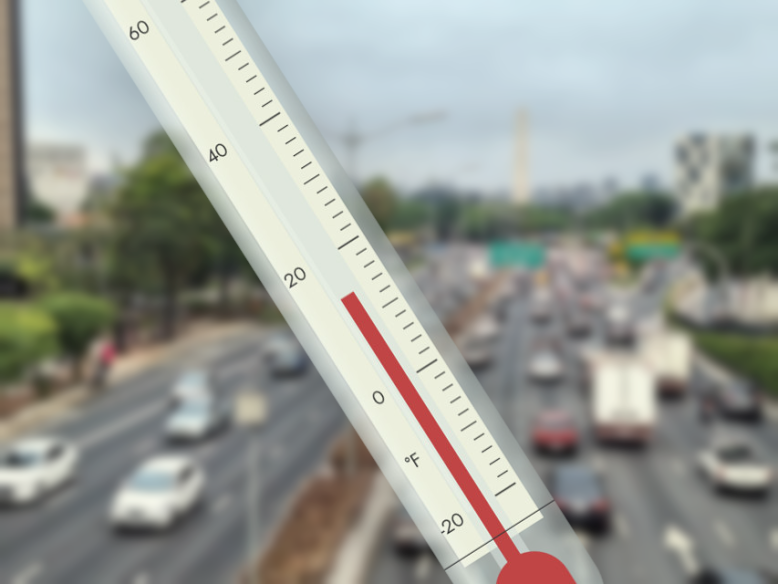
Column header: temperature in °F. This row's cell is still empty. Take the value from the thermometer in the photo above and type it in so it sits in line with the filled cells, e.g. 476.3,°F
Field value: 14,°F
